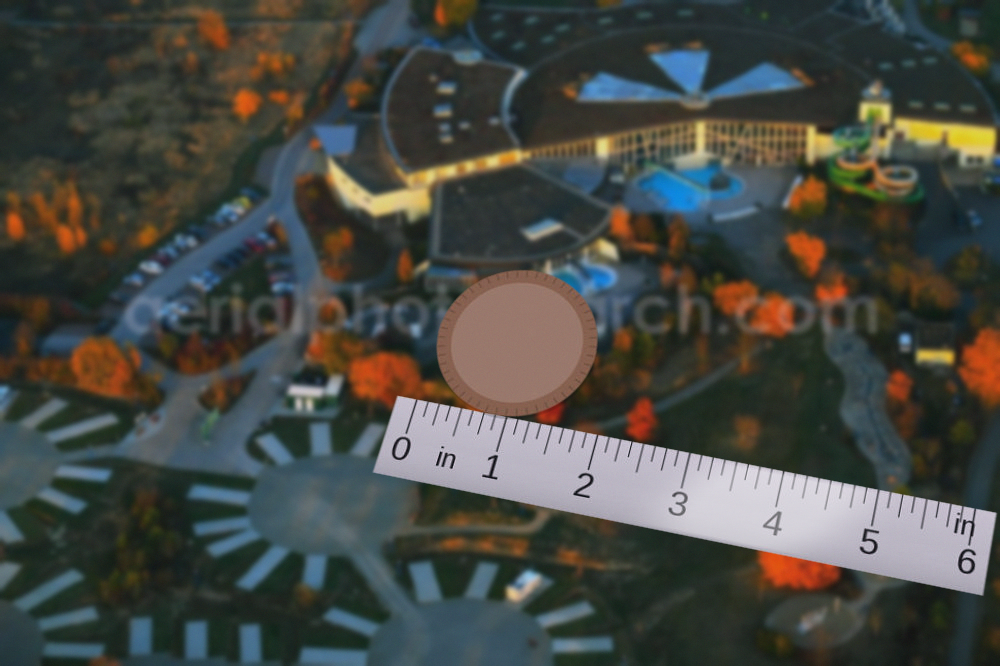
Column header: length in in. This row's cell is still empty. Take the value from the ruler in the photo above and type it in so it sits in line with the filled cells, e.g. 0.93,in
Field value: 1.75,in
